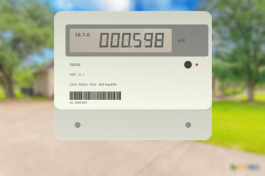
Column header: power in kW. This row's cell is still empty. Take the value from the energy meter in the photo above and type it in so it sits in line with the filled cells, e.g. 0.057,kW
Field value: 0.598,kW
